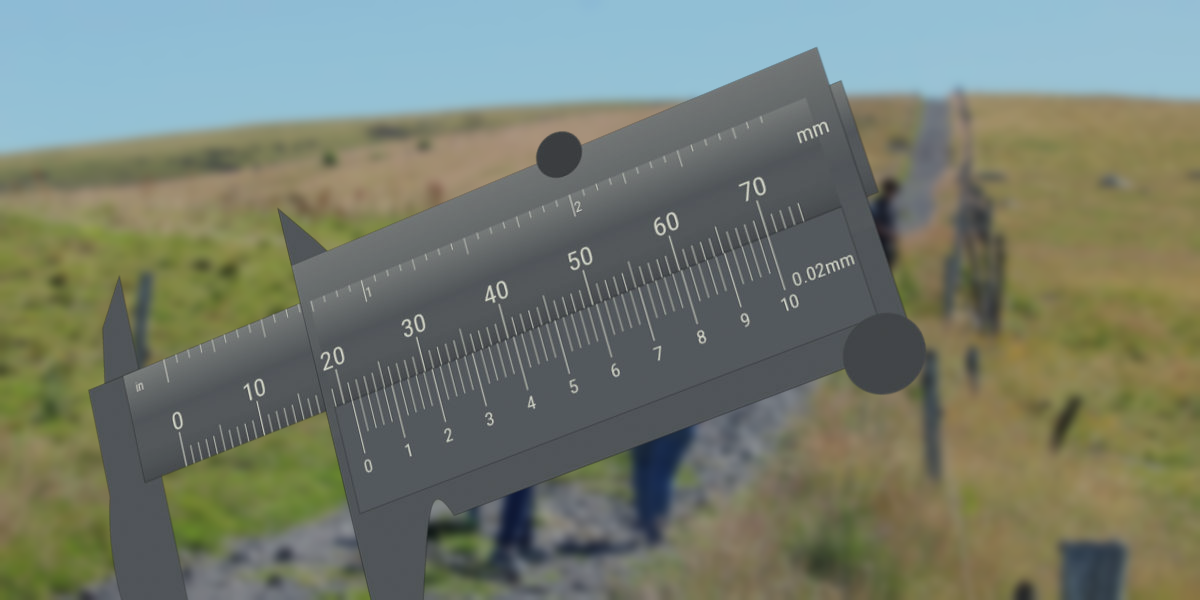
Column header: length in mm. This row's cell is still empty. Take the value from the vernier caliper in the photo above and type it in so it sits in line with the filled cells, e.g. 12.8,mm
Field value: 21.0,mm
